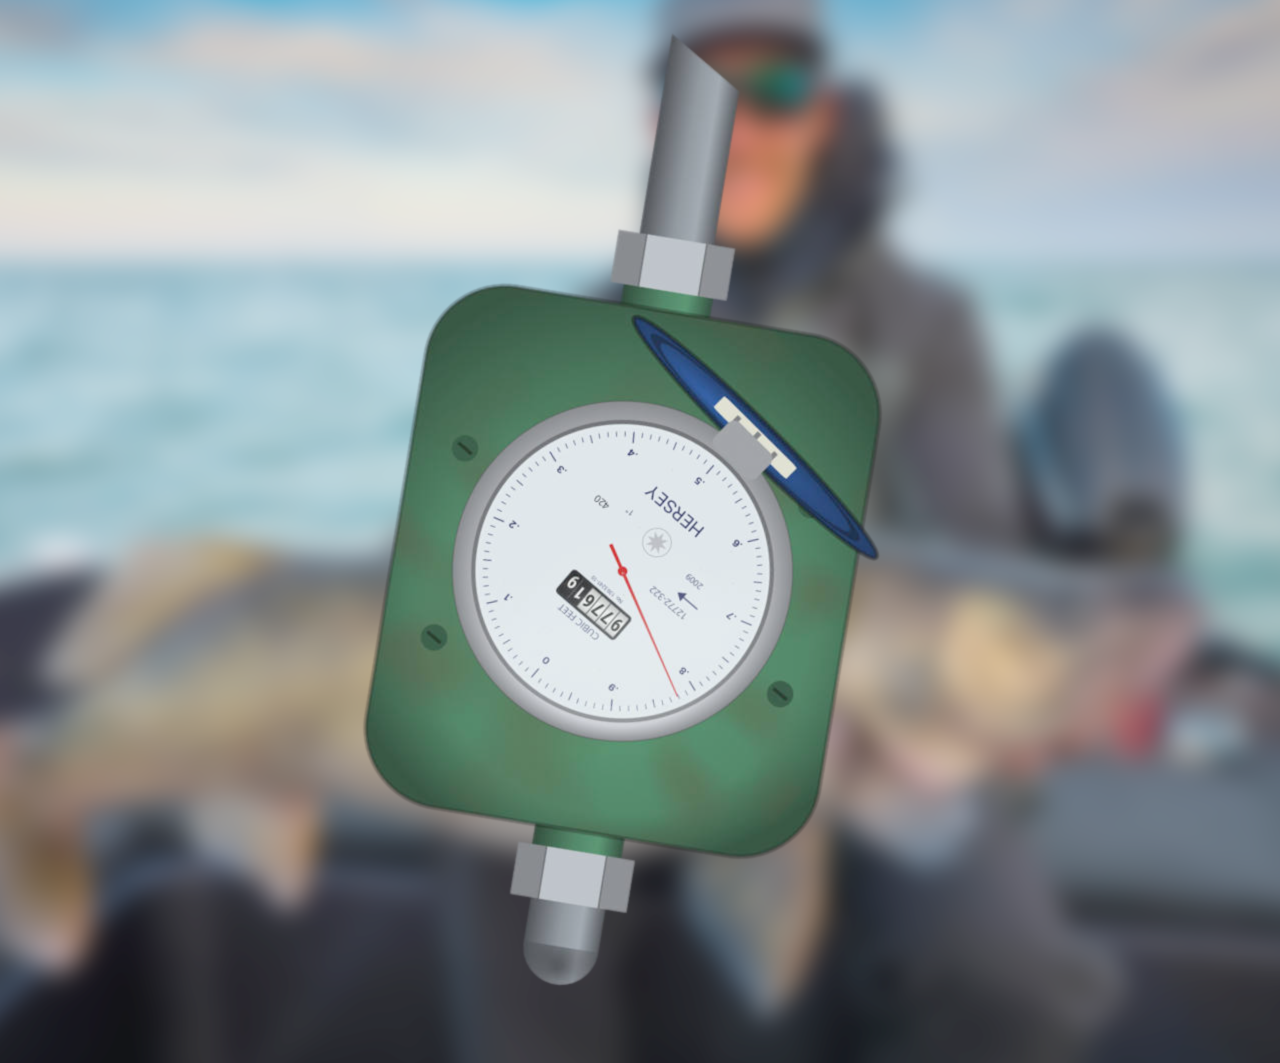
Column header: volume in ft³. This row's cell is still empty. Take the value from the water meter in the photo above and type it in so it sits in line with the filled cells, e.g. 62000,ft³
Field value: 977618.82,ft³
